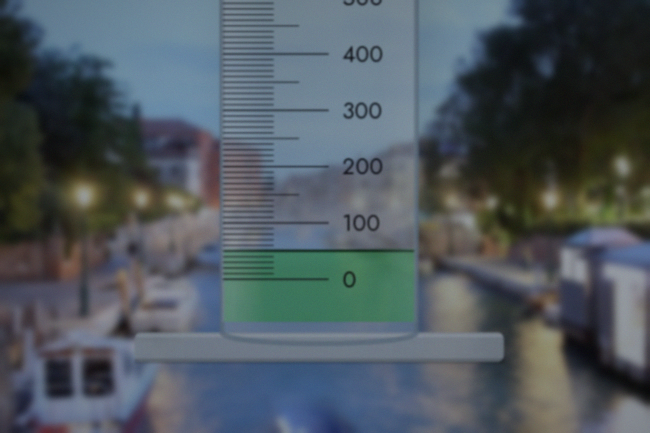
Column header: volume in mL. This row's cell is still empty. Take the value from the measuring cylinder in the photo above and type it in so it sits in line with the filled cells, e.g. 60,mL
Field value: 50,mL
